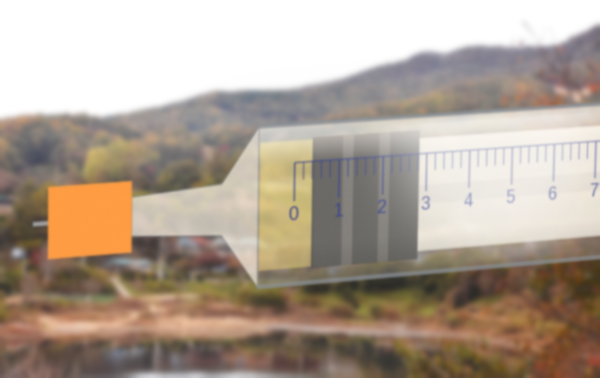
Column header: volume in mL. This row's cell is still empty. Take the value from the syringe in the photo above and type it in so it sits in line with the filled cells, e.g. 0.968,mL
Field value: 0.4,mL
